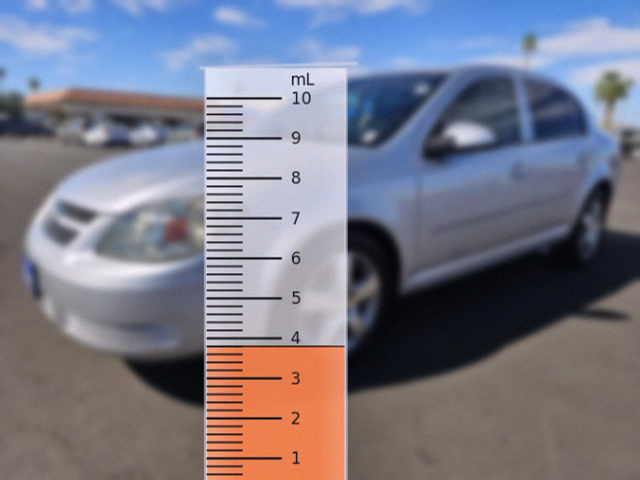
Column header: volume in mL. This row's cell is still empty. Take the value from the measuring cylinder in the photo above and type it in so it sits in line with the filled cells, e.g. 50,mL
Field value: 3.8,mL
